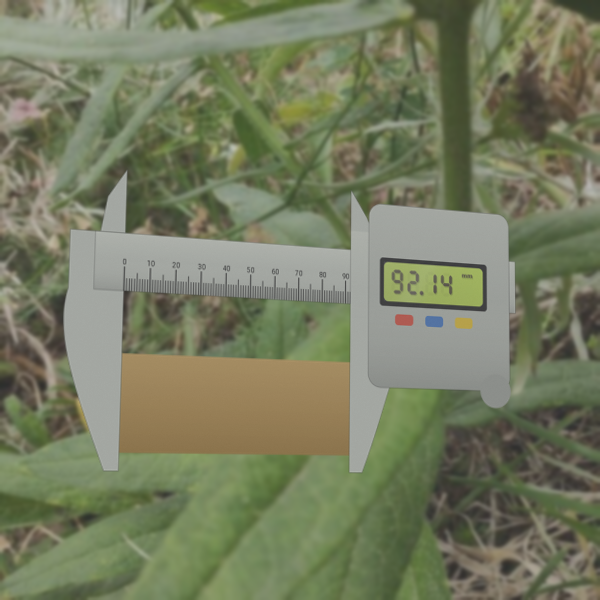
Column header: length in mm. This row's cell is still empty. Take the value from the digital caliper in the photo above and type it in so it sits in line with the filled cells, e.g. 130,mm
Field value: 92.14,mm
